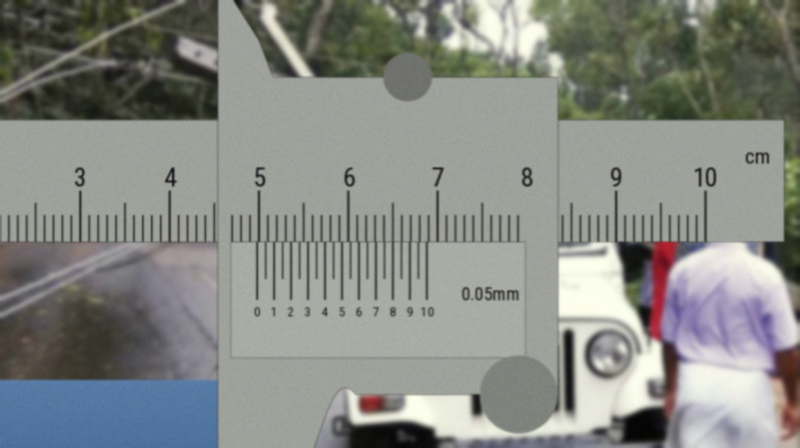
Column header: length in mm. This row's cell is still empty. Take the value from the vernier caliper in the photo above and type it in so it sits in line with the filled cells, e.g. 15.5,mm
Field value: 49.8,mm
